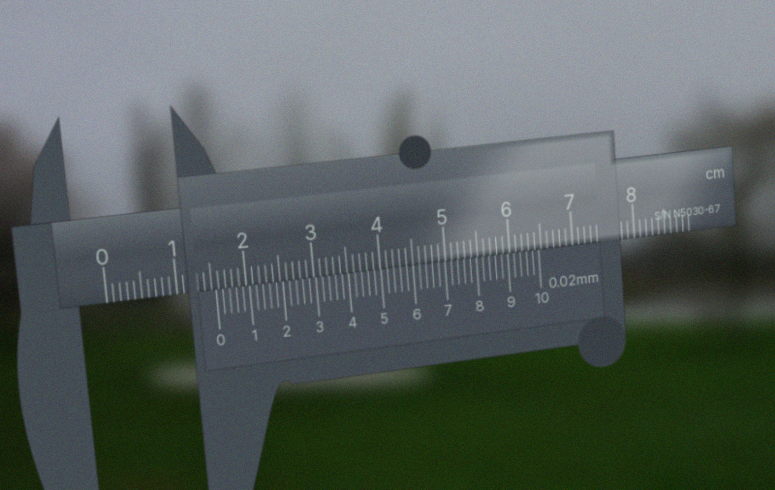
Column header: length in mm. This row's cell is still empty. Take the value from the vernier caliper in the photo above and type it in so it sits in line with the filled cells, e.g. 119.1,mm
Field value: 15.6,mm
